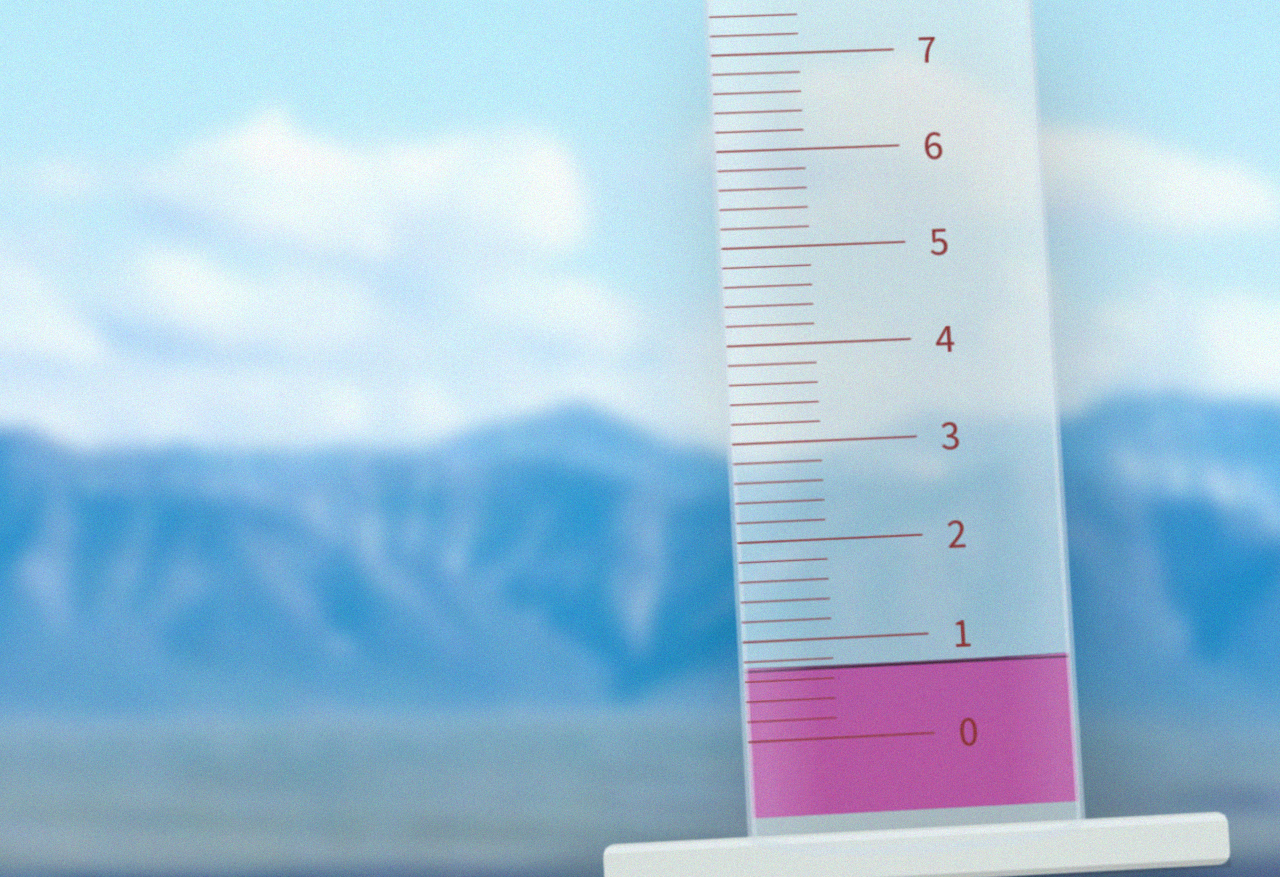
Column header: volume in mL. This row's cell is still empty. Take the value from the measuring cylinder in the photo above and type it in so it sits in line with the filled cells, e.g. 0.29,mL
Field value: 0.7,mL
